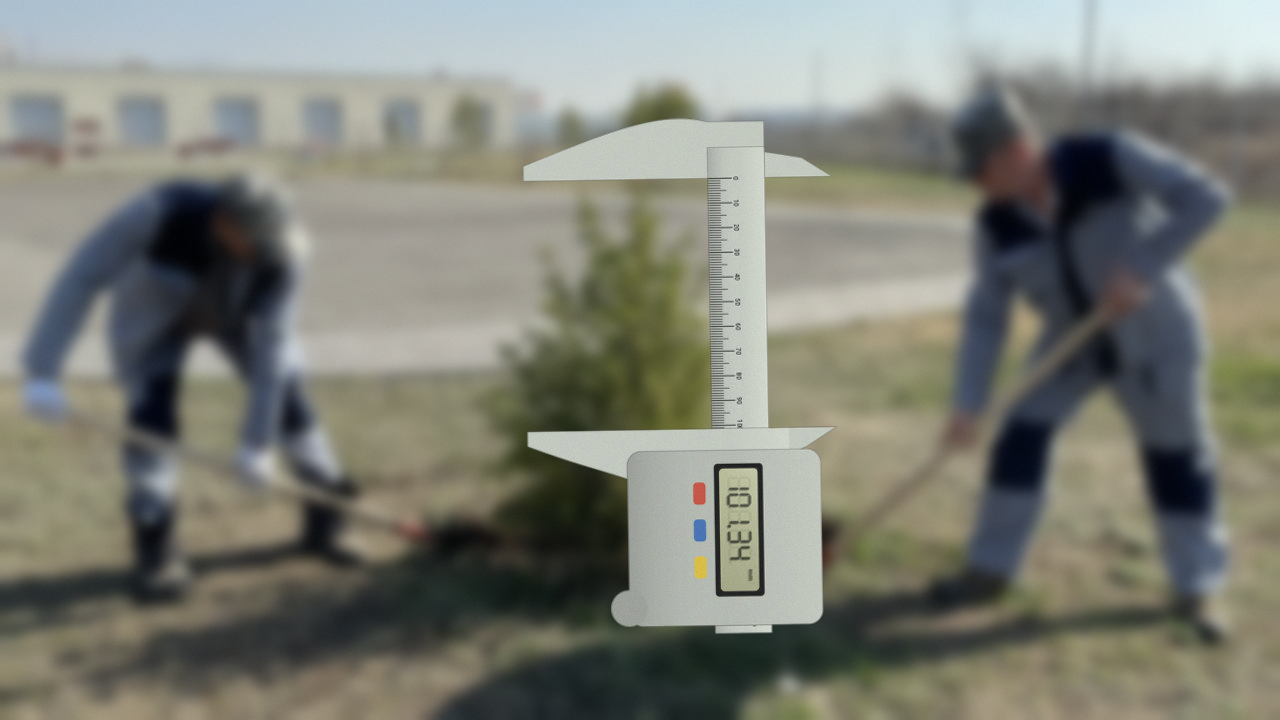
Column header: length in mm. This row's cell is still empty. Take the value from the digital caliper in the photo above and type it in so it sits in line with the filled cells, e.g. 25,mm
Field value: 101.34,mm
